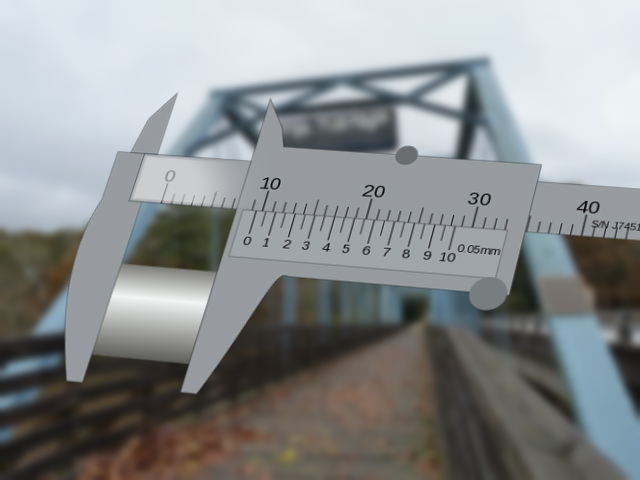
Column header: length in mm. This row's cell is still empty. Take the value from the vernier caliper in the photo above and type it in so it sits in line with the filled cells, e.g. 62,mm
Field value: 9.4,mm
